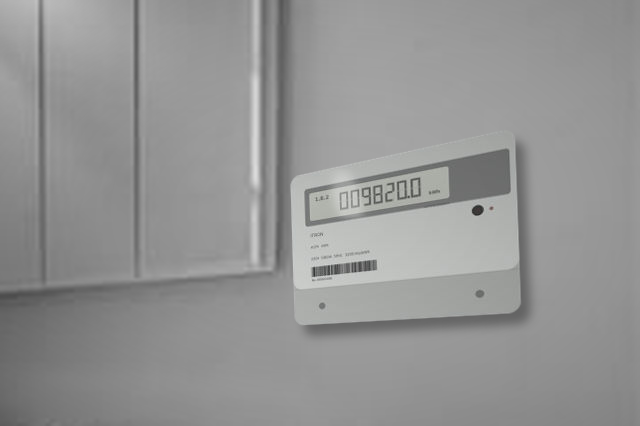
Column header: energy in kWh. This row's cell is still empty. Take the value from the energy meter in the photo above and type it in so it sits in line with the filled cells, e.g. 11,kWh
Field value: 9820.0,kWh
